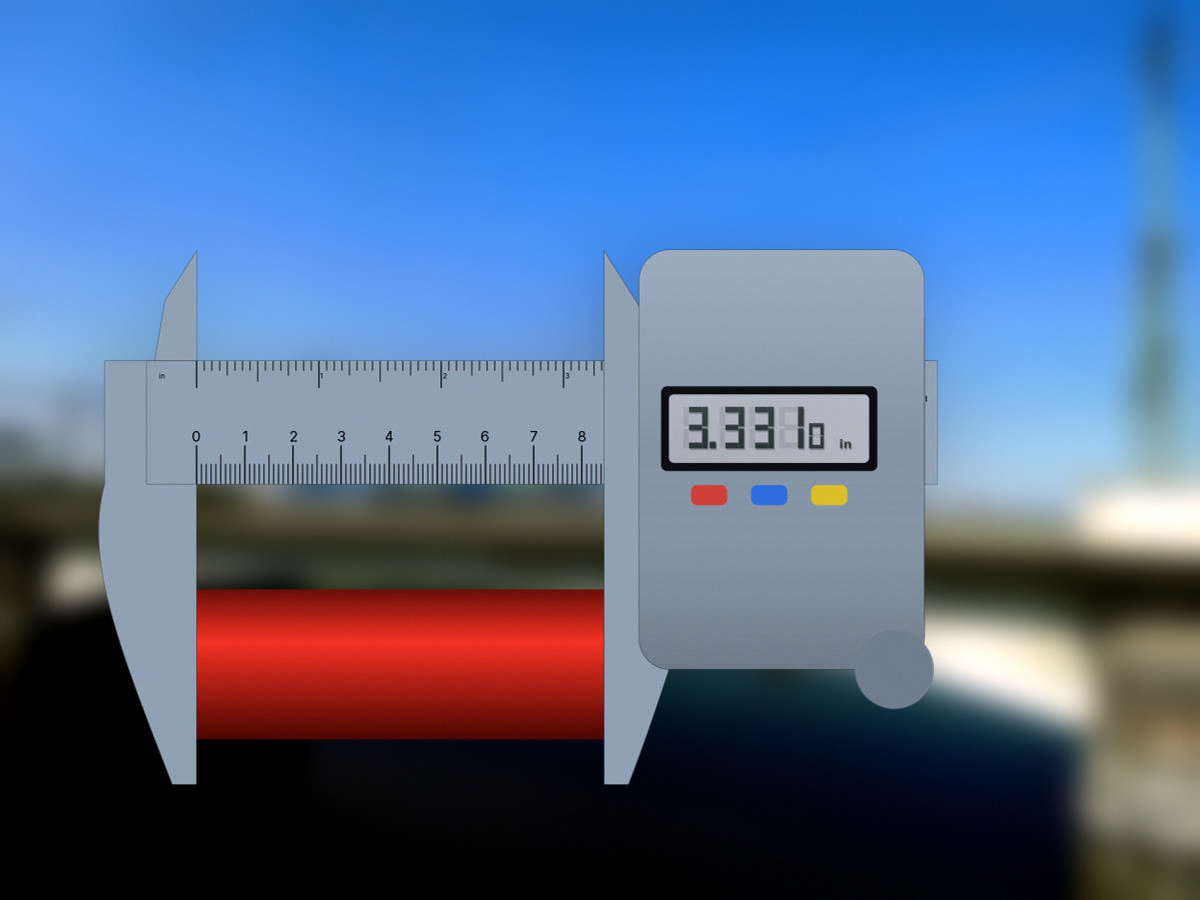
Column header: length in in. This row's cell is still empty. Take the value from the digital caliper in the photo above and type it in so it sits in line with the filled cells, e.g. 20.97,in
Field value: 3.3310,in
